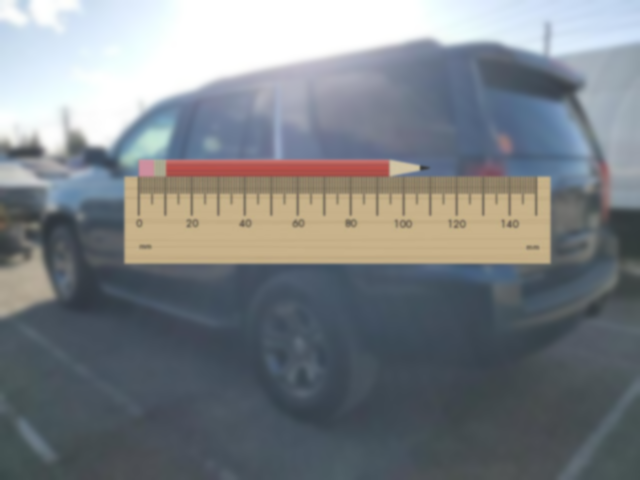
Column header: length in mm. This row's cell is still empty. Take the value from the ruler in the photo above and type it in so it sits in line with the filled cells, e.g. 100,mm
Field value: 110,mm
